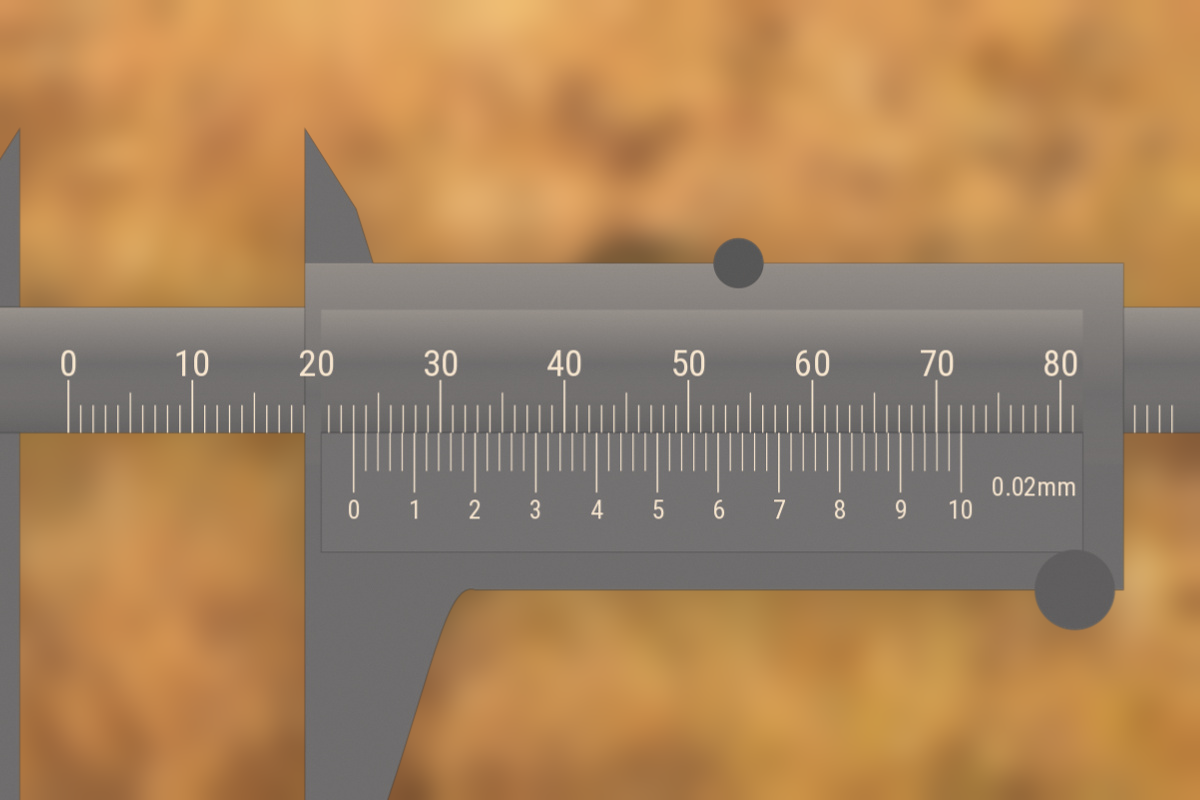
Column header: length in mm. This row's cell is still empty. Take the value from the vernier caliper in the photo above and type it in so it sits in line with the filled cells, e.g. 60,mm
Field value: 23.0,mm
